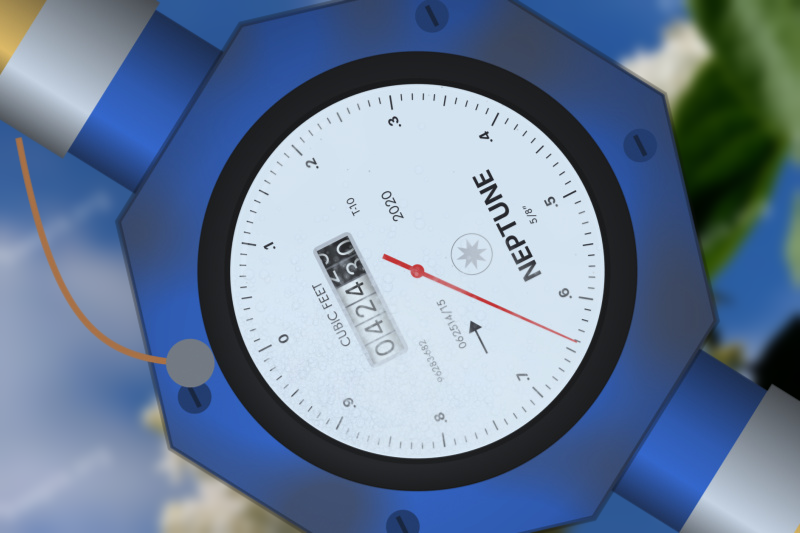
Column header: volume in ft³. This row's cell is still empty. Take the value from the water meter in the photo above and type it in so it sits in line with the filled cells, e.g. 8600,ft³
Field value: 42429.64,ft³
